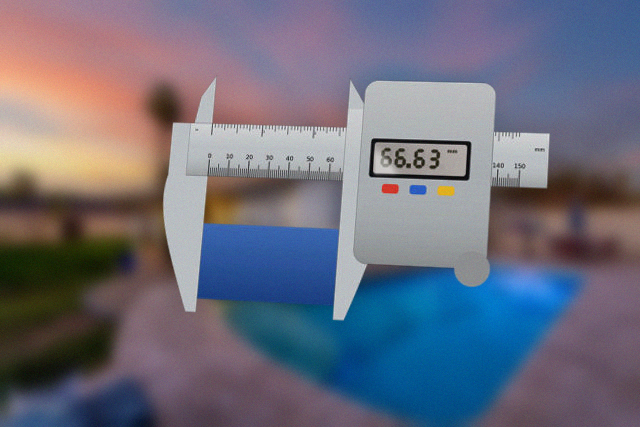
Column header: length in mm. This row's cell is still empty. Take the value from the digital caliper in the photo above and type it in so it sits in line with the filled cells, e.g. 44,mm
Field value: 66.63,mm
